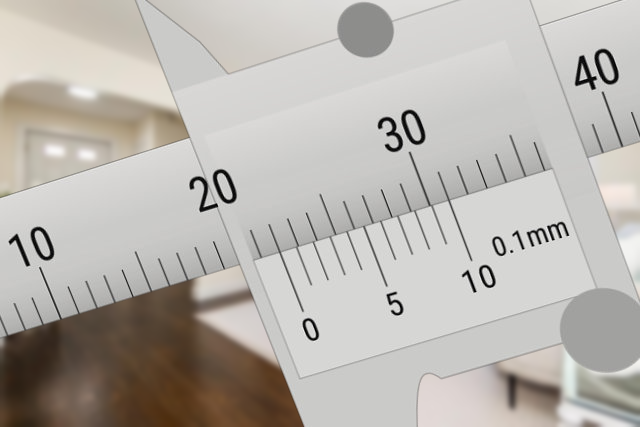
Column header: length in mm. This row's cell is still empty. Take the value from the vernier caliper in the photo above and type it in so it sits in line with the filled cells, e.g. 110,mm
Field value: 22.0,mm
